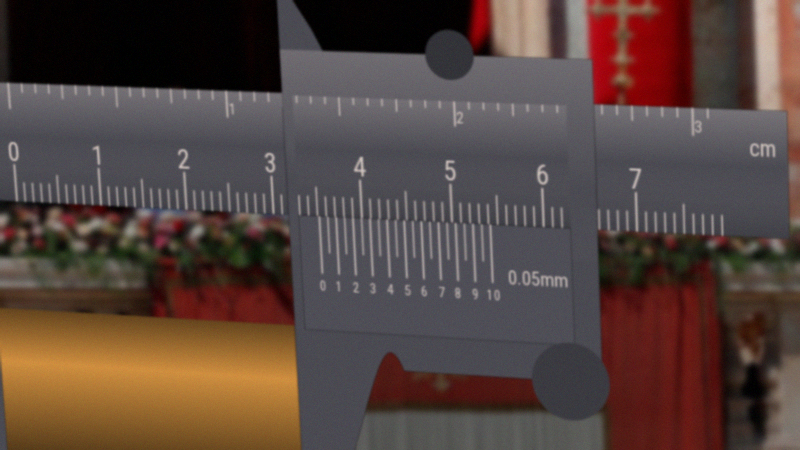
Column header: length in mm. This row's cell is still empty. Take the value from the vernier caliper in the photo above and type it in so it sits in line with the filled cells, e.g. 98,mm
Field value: 35.2,mm
